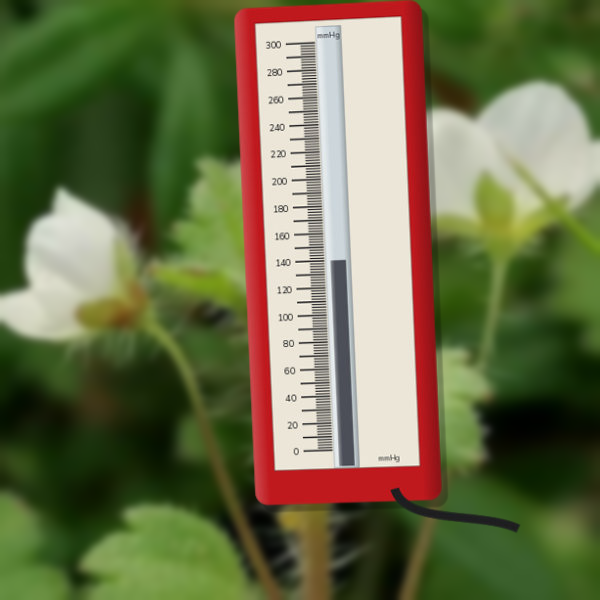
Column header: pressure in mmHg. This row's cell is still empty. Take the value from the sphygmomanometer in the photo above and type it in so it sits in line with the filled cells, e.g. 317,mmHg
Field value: 140,mmHg
